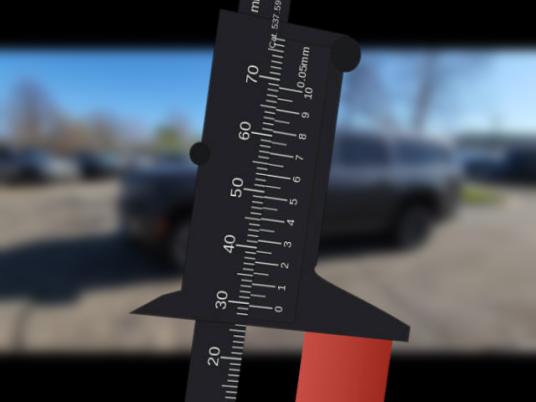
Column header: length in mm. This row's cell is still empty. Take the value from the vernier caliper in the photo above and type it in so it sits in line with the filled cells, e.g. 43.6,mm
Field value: 29.6,mm
